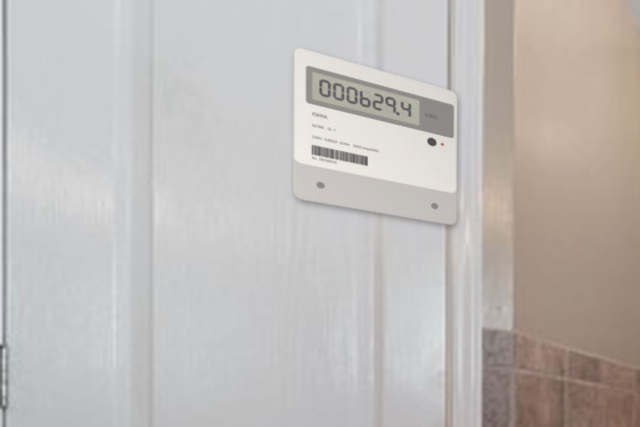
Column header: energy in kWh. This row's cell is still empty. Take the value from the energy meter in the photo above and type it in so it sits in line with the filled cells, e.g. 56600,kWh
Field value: 629.4,kWh
